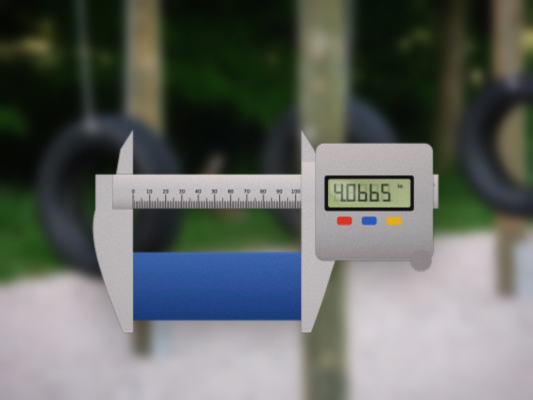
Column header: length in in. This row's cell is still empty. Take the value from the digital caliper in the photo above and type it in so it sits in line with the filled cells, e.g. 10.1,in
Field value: 4.0665,in
